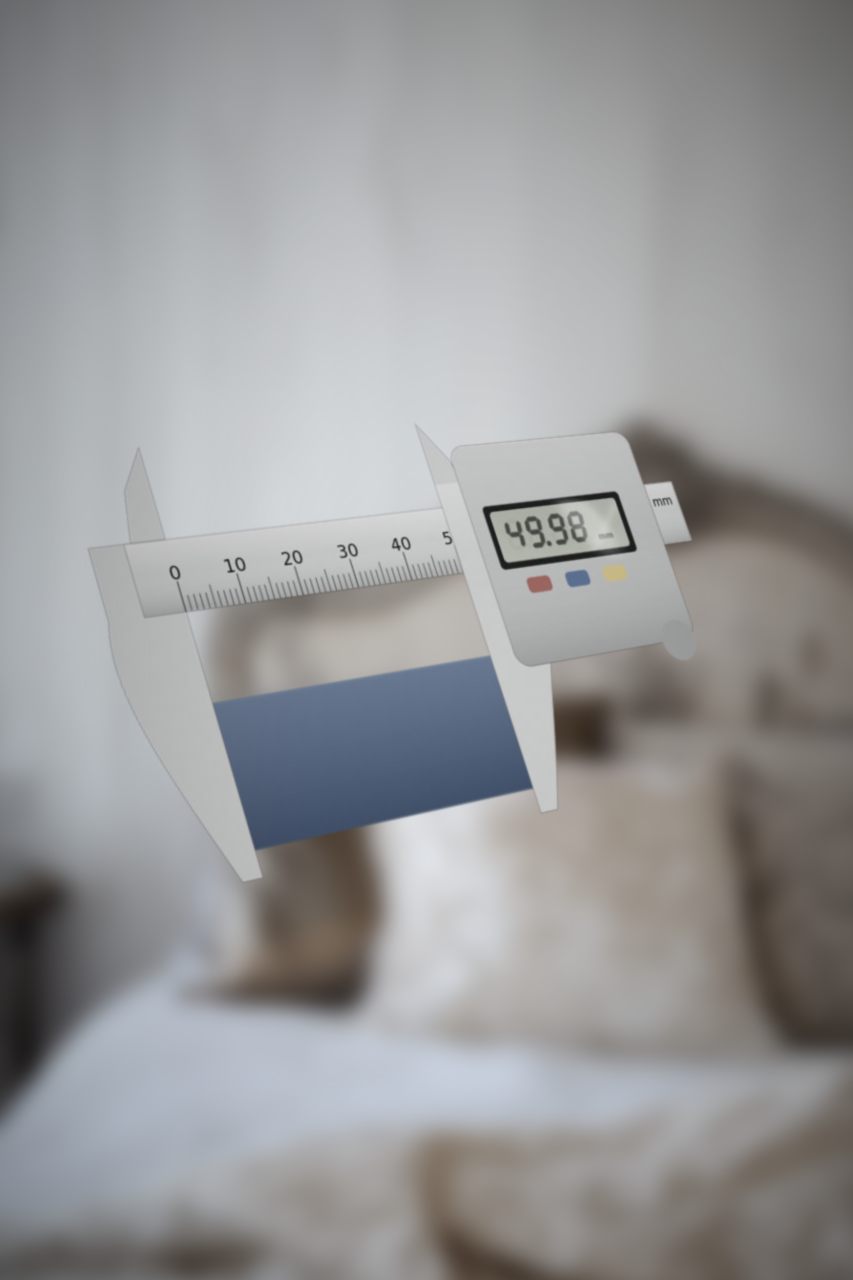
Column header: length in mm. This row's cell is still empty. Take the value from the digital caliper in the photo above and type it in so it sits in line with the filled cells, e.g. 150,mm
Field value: 49.98,mm
